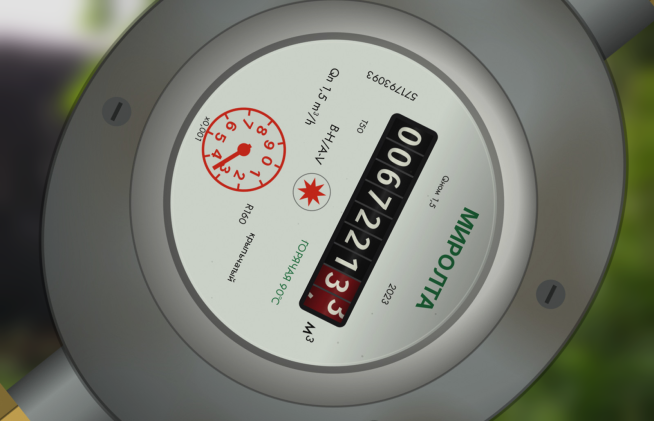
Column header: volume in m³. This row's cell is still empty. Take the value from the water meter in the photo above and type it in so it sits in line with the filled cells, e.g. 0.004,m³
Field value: 67221.333,m³
